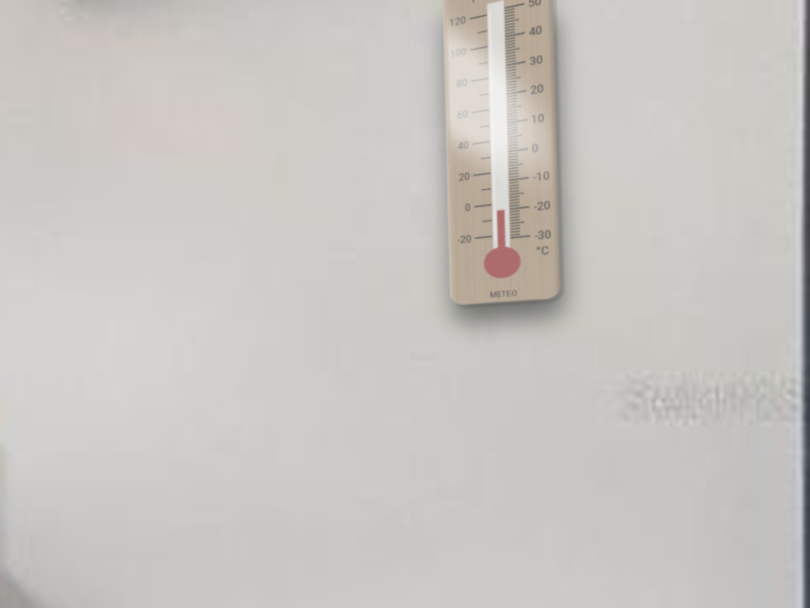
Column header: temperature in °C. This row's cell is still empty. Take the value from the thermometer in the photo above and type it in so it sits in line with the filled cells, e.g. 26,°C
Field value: -20,°C
